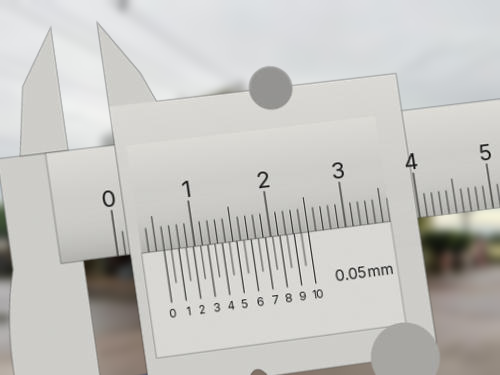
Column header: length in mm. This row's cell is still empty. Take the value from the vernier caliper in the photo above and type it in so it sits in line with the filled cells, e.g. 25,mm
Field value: 6.0,mm
